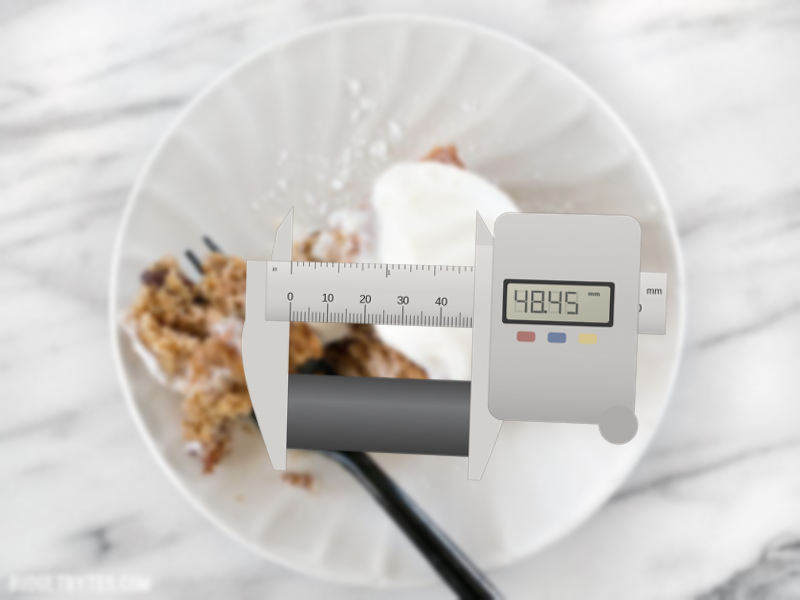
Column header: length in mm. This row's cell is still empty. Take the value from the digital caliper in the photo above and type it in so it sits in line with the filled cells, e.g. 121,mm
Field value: 48.45,mm
